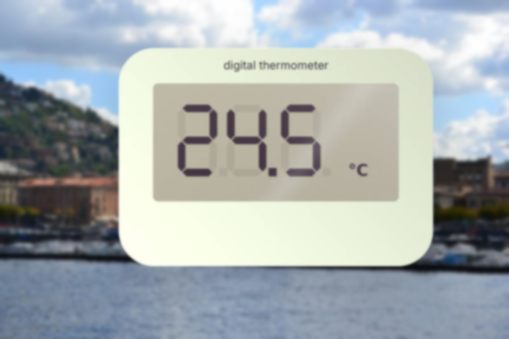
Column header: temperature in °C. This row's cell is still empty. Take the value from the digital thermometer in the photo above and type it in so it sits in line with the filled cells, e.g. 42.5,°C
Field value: 24.5,°C
